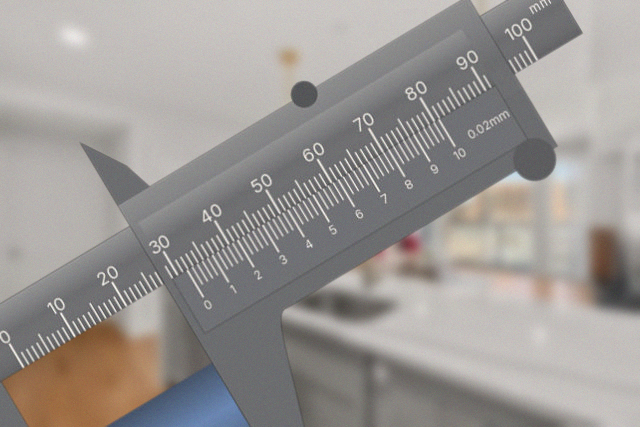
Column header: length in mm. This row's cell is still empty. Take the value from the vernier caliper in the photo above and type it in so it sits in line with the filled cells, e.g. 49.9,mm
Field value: 31.8,mm
